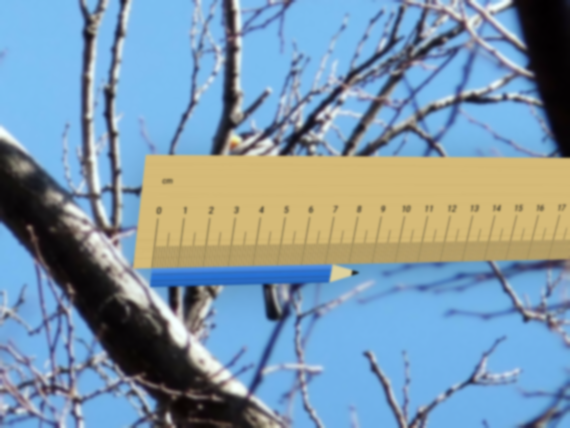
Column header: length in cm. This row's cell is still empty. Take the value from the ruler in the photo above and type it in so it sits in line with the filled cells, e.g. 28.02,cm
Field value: 8.5,cm
